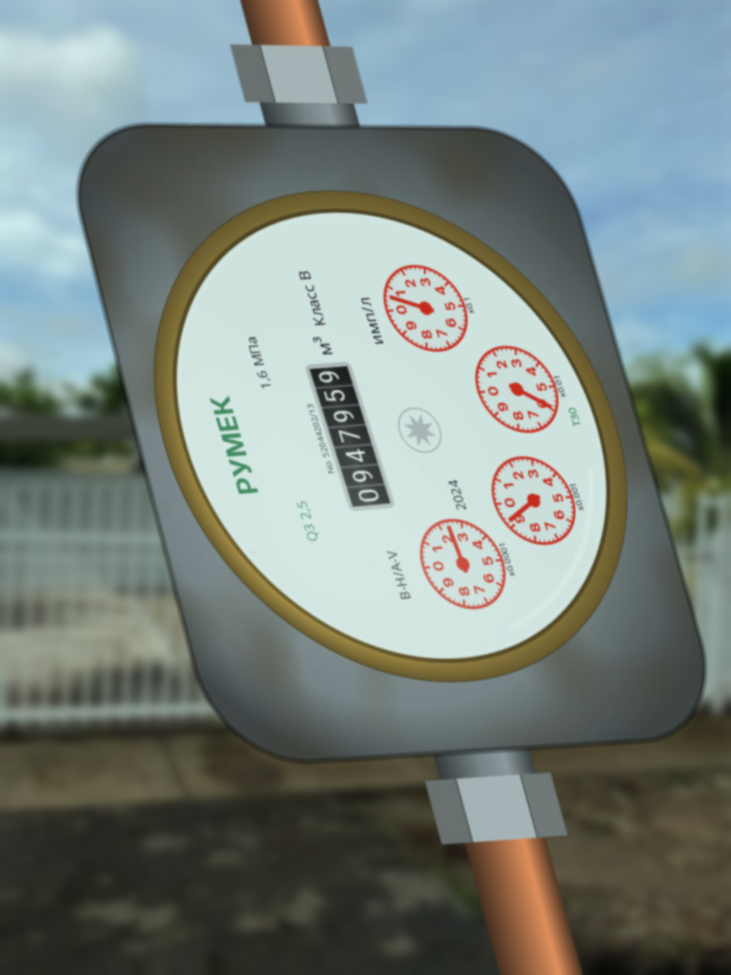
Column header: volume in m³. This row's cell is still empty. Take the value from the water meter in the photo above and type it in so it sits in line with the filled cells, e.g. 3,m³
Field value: 947959.0592,m³
